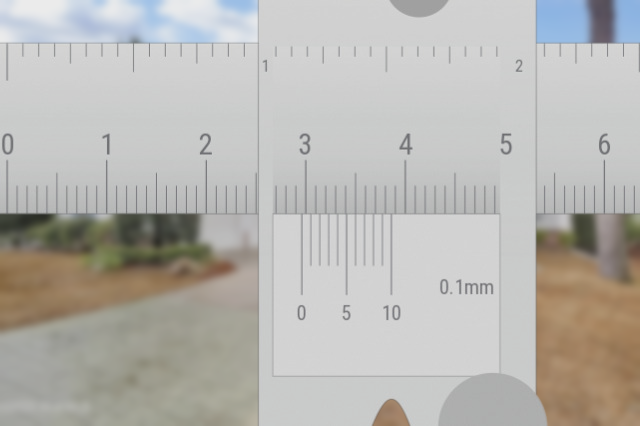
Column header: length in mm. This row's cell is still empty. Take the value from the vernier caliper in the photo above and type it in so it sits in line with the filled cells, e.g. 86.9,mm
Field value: 29.6,mm
